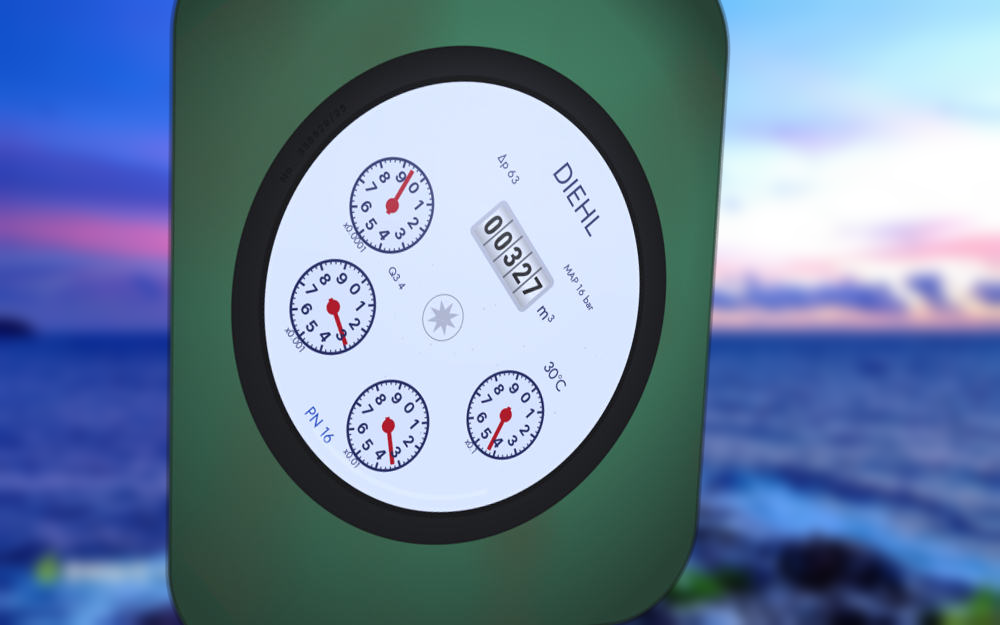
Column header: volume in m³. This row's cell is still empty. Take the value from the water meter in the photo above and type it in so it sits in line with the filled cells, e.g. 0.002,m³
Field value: 327.4329,m³
